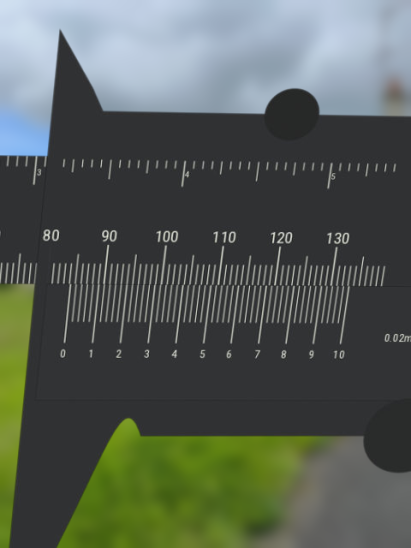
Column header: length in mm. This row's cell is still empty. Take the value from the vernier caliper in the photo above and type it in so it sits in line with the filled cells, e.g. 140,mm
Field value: 84.2,mm
